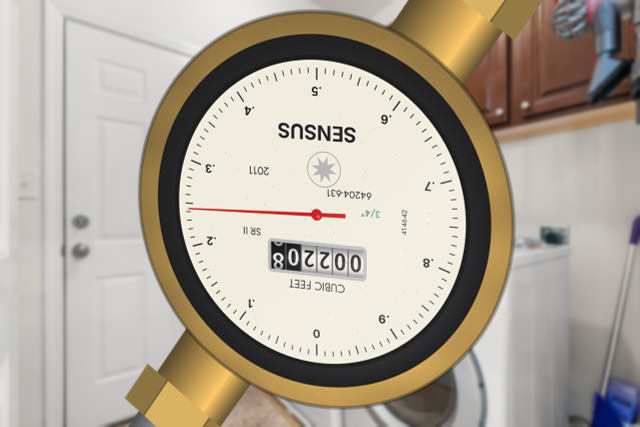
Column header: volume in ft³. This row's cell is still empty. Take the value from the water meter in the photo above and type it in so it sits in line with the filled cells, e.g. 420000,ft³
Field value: 2208.24,ft³
